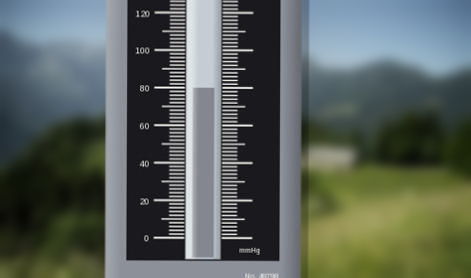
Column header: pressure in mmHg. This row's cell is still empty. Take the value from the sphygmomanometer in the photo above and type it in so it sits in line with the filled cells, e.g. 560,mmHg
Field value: 80,mmHg
